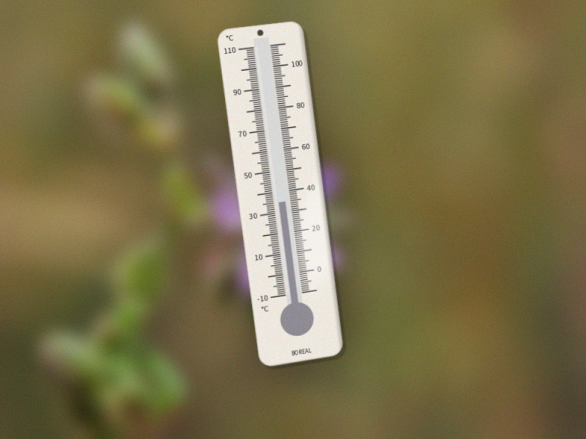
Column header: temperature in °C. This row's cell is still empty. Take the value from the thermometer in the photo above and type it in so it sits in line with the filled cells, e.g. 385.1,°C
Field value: 35,°C
